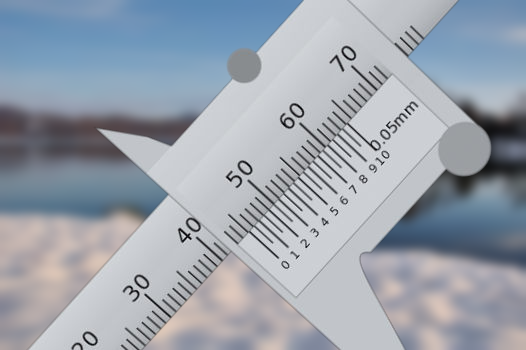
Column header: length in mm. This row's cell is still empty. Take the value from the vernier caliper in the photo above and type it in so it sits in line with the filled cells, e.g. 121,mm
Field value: 45.2,mm
